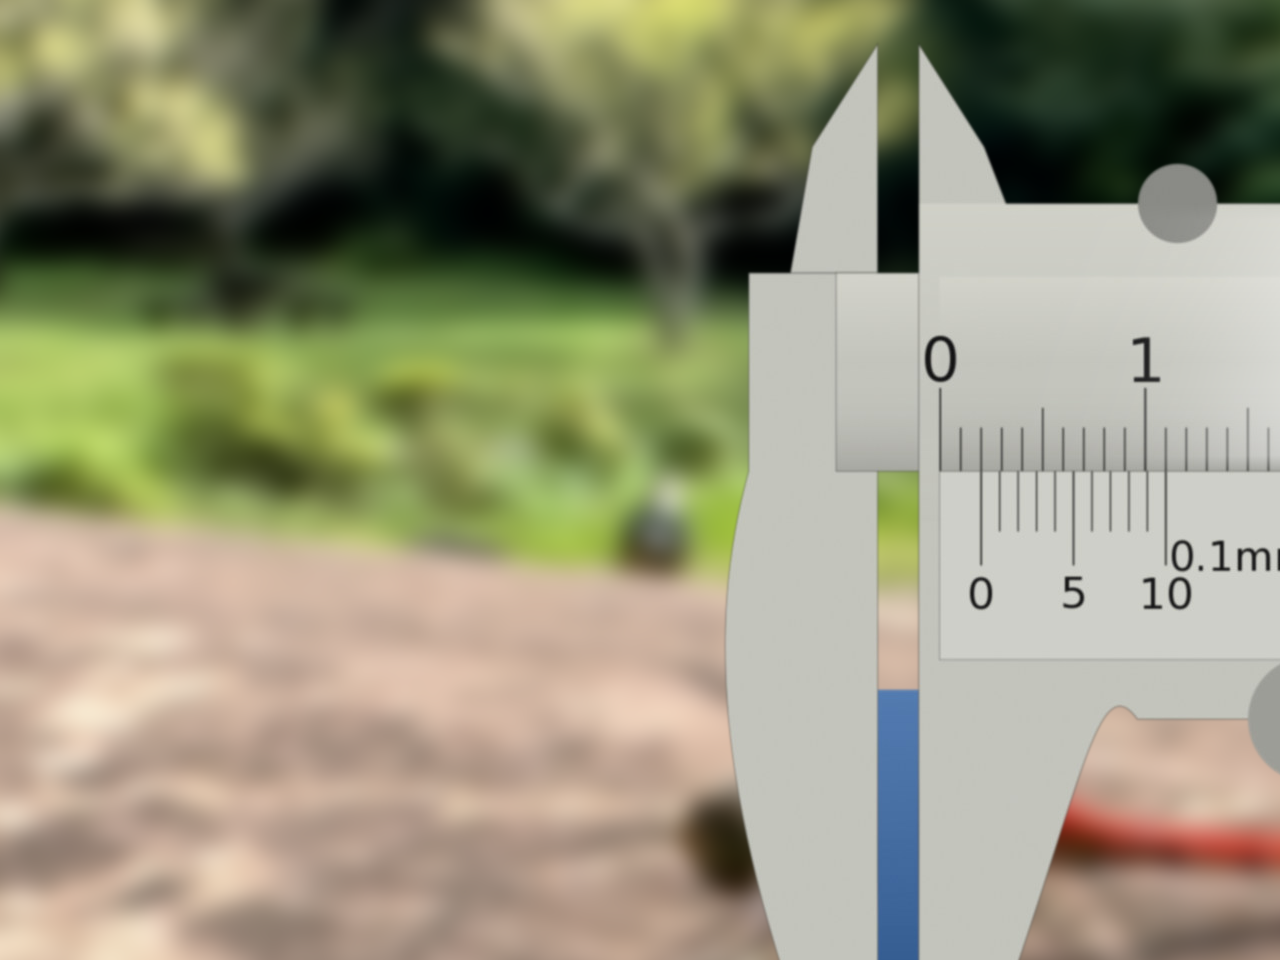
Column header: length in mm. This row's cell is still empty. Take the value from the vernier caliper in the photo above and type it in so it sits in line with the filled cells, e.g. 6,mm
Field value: 2.0,mm
